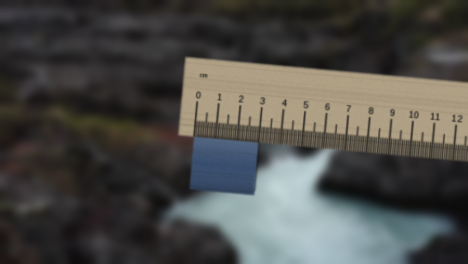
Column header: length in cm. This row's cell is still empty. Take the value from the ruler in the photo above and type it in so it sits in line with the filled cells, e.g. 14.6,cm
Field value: 3,cm
